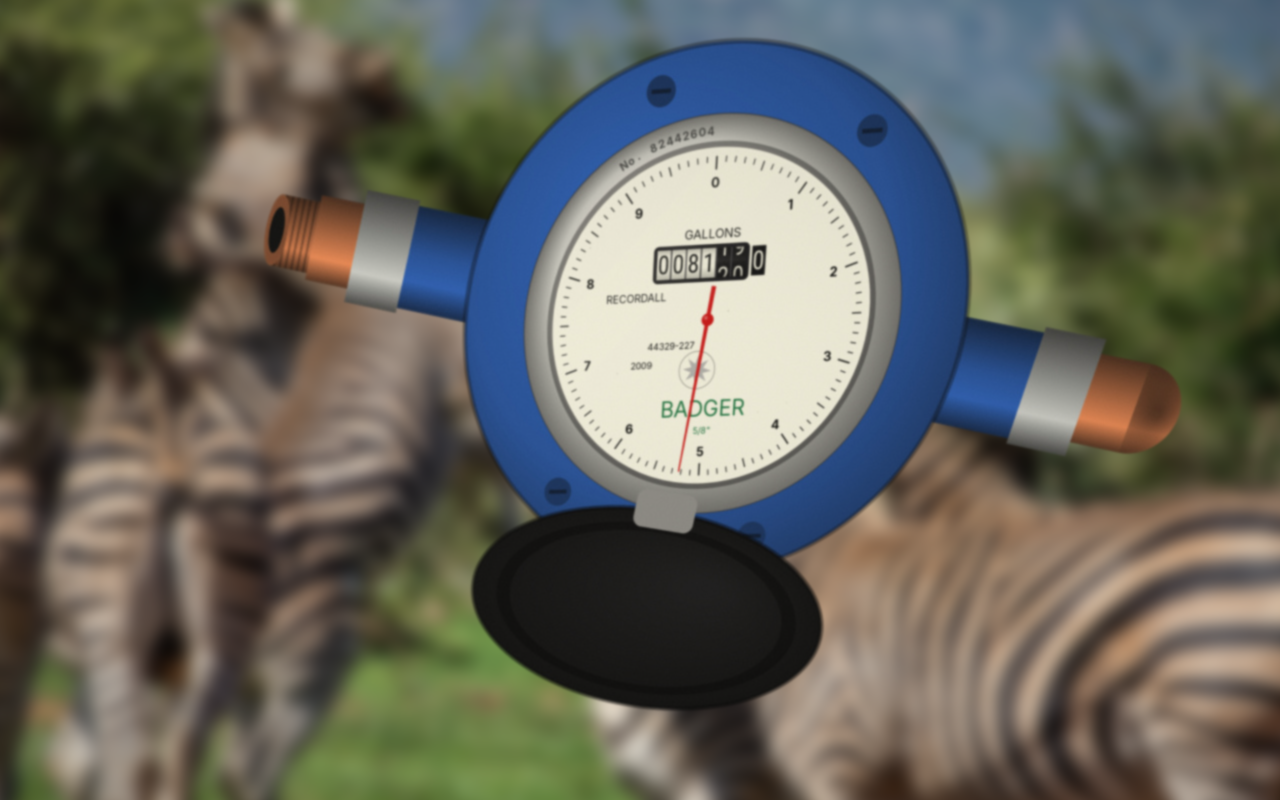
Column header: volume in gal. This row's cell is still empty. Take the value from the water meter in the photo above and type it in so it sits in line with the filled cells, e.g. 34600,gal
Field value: 81195.2,gal
